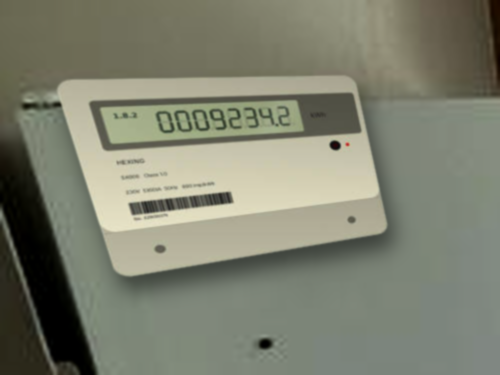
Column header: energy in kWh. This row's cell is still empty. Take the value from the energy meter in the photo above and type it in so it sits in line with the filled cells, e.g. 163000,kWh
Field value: 9234.2,kWh
